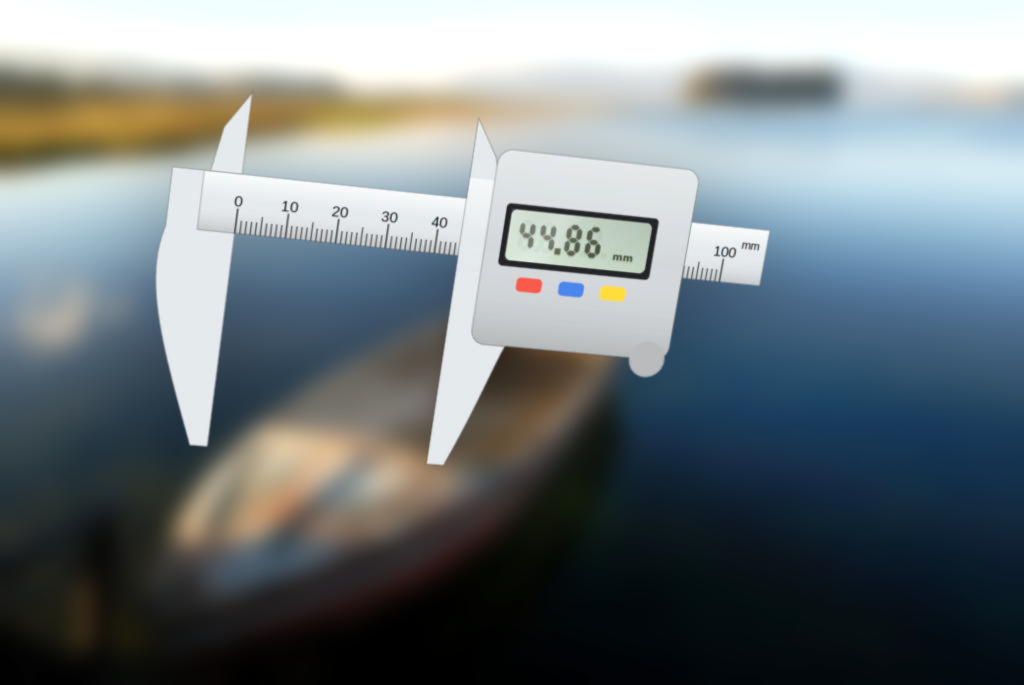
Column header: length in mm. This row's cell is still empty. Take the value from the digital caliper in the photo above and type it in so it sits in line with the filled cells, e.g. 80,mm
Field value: 44.86,mm
